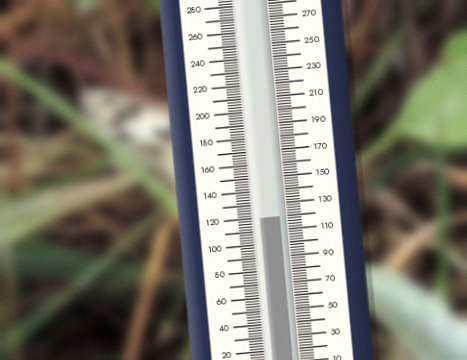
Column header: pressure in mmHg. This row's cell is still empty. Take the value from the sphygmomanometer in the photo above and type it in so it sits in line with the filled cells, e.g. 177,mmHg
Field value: 120,mmHg
